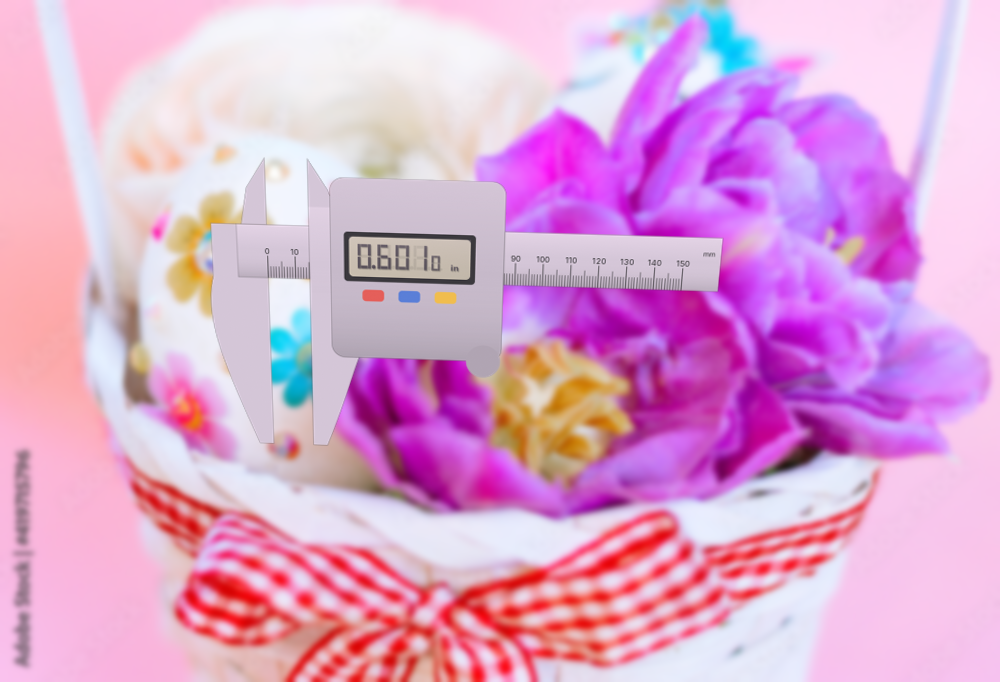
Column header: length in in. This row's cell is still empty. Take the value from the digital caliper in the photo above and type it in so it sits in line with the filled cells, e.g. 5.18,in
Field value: 0.6010,in
